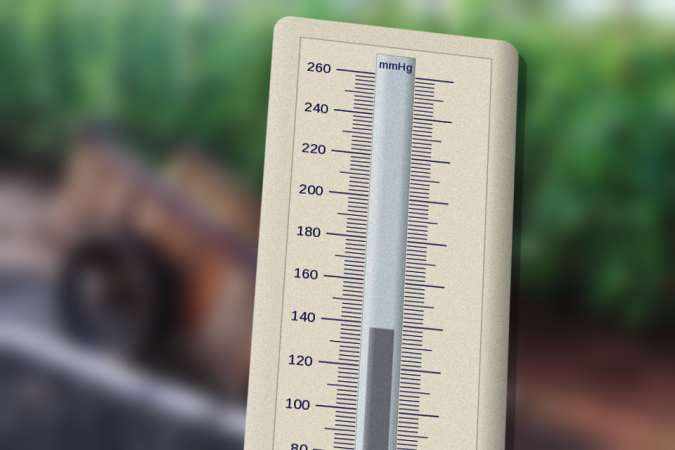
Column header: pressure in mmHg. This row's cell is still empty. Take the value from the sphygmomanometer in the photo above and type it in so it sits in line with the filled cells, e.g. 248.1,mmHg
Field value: 138,mmHg
